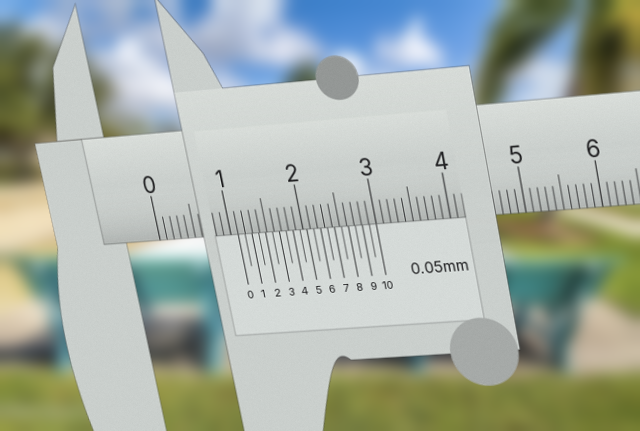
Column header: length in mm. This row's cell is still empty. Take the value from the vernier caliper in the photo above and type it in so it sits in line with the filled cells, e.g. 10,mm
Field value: 11.0,mm
